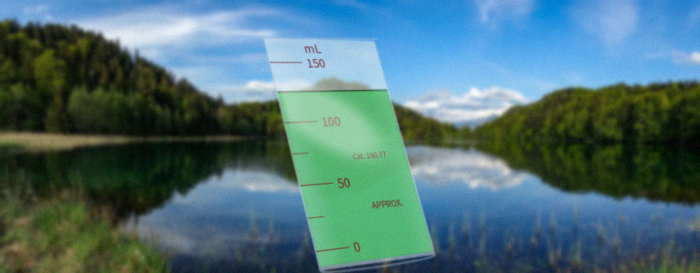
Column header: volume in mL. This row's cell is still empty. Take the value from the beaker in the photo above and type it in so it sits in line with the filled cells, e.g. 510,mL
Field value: 125,mL
